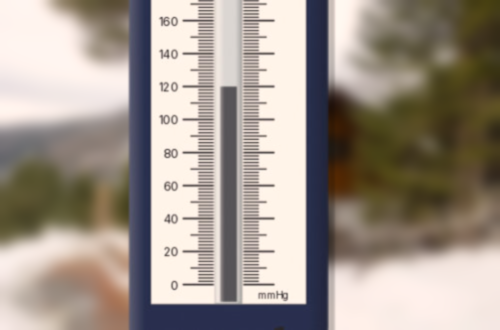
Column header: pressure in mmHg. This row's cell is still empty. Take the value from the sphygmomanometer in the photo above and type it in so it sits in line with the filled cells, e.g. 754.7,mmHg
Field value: 120,mmHg
